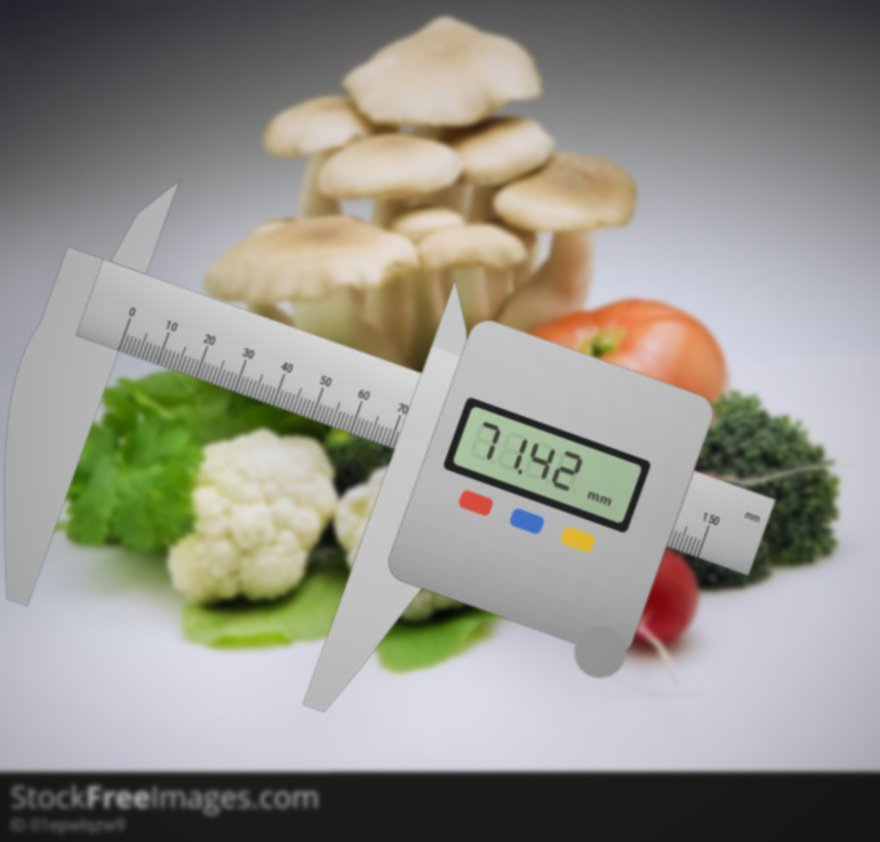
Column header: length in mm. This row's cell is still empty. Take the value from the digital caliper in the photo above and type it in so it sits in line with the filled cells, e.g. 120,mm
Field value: 71.42,mm
